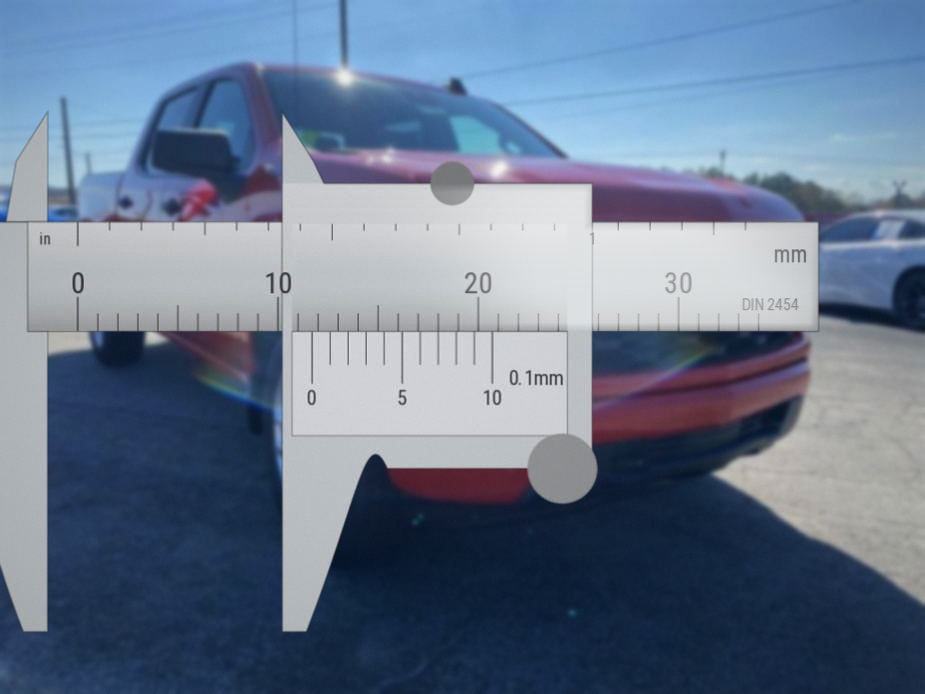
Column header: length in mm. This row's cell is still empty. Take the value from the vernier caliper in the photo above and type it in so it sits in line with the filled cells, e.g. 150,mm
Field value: 11.7,mm
